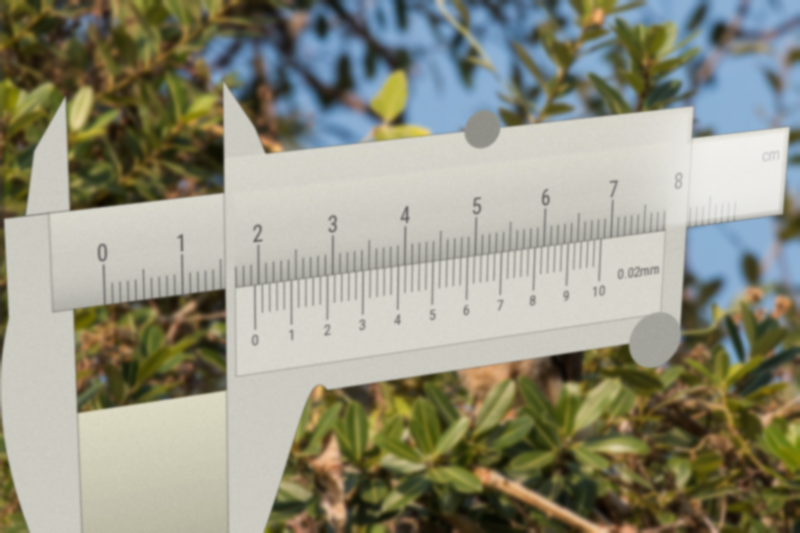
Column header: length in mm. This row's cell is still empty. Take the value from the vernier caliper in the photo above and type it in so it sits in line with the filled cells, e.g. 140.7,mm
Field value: 19.5,mm
